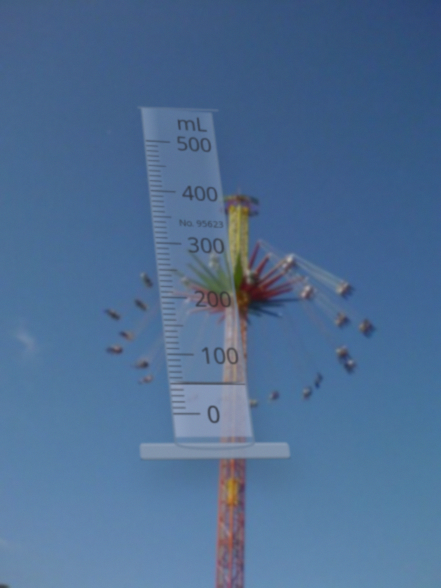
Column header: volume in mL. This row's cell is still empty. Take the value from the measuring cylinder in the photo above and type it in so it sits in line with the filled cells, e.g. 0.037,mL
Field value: 50,mL
